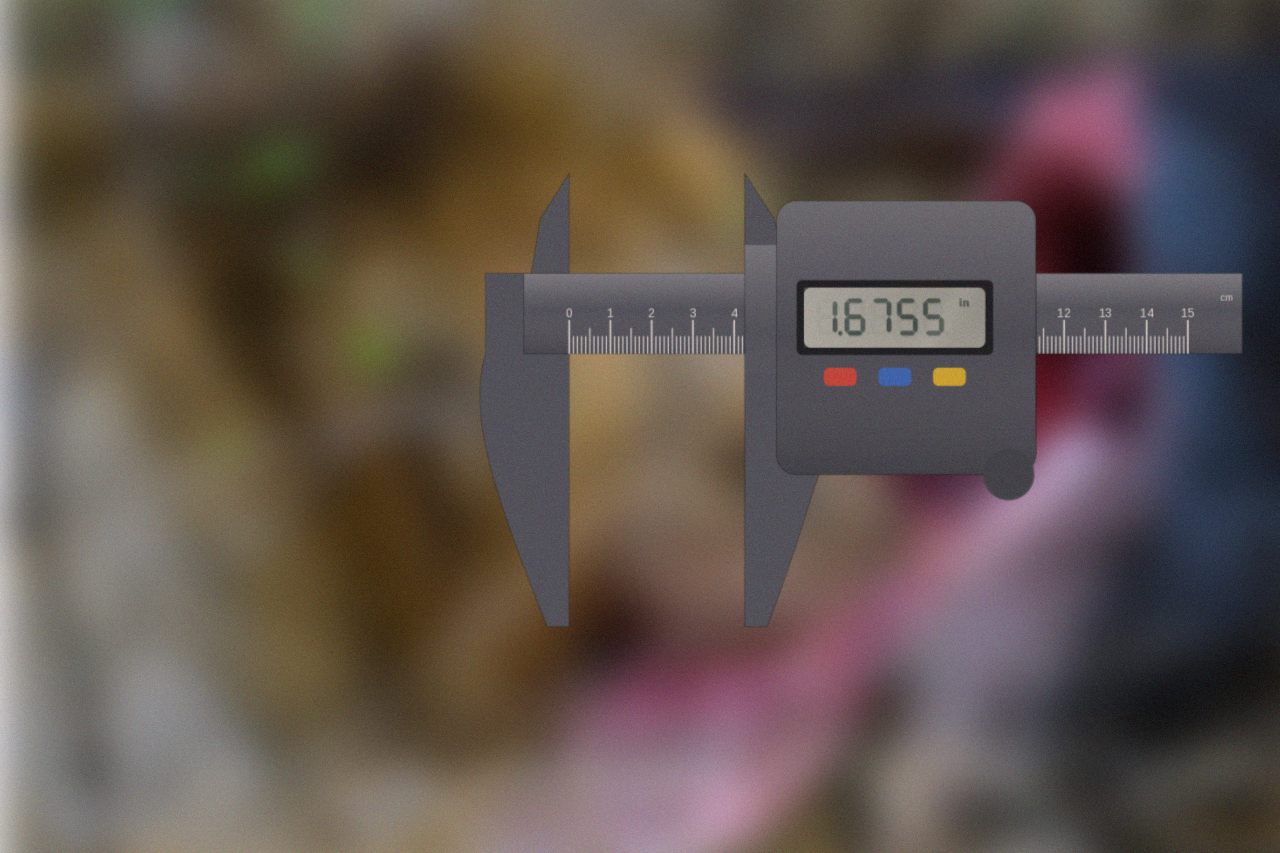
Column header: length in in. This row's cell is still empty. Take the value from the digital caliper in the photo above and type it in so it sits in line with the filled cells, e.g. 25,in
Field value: 1.6755,in
